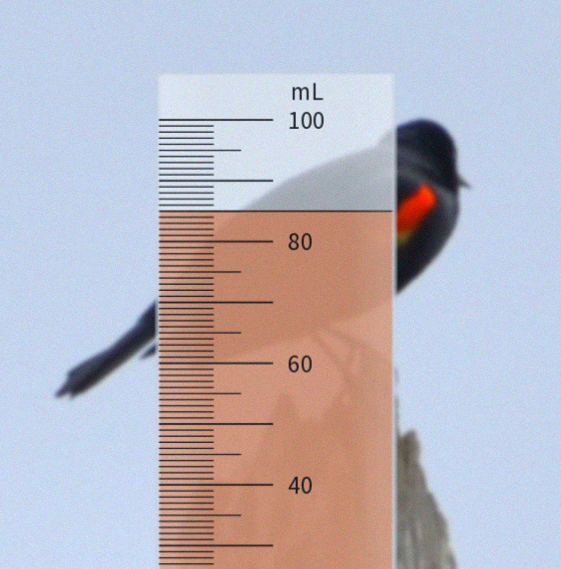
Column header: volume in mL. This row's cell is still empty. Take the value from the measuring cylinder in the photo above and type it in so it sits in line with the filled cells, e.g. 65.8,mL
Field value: 85,mL
